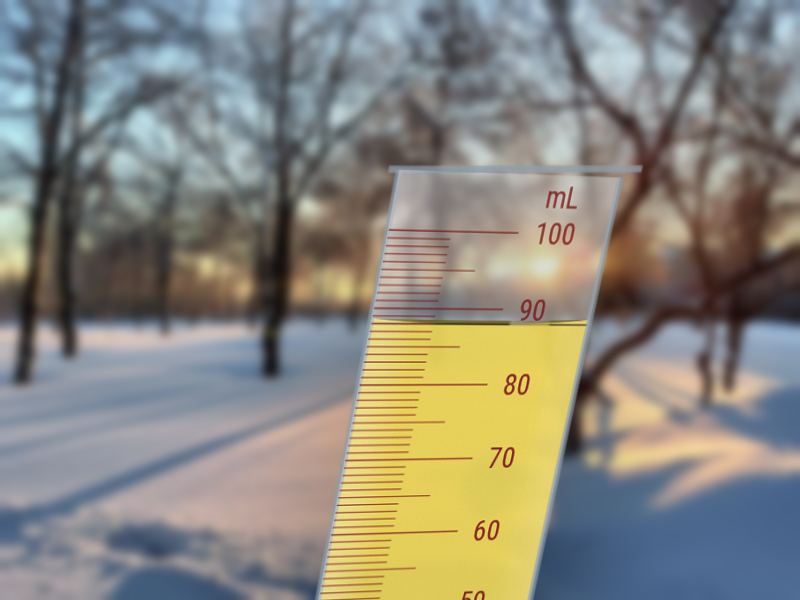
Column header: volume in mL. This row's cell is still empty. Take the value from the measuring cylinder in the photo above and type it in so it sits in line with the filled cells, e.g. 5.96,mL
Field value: 88,mL
